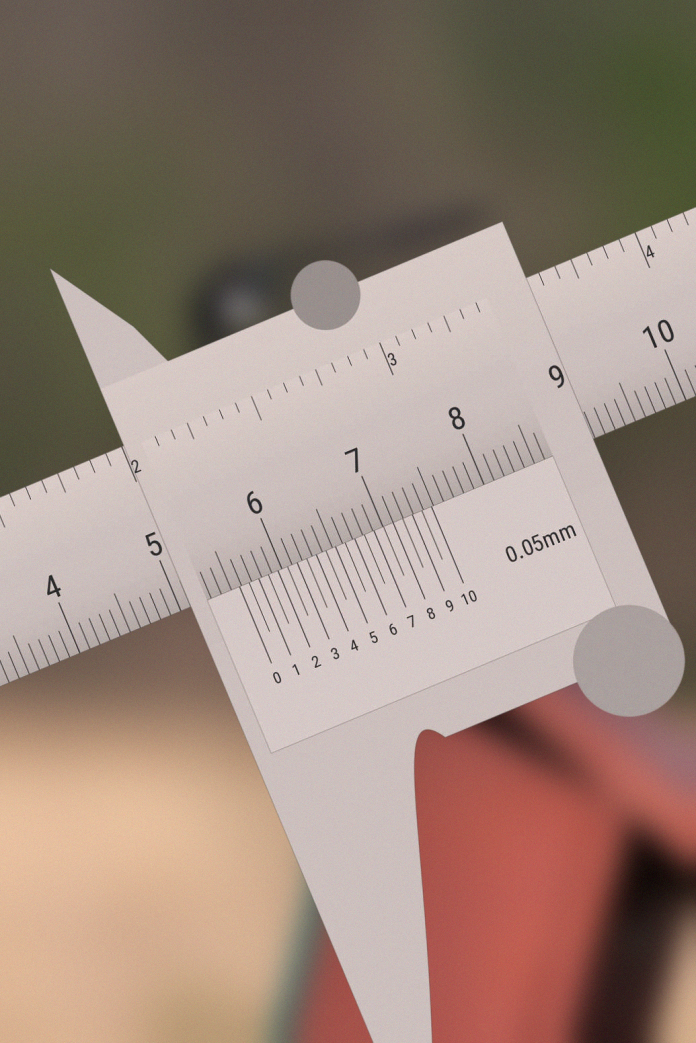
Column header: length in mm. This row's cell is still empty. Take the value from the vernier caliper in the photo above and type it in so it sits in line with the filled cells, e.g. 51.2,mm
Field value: 55.8,mm
